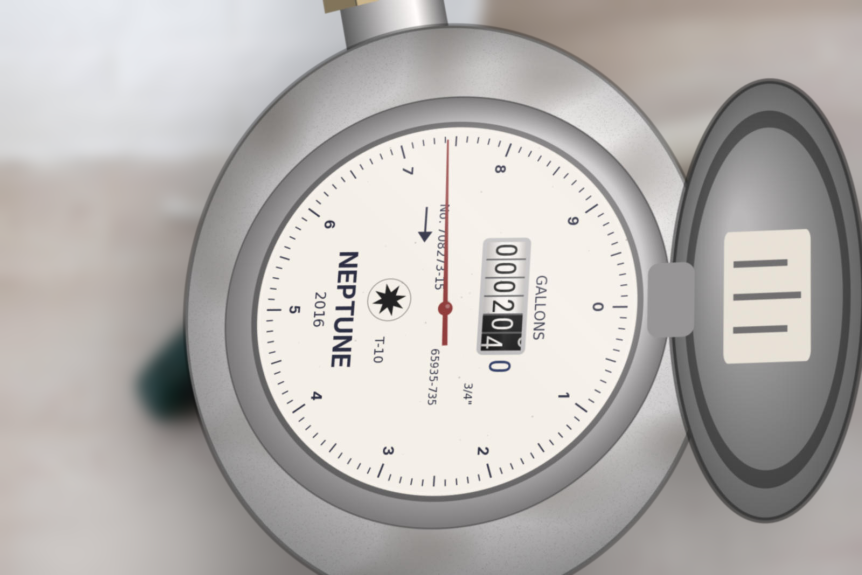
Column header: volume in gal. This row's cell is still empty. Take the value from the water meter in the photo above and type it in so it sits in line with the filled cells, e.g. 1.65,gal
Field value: 2037.4,gal
